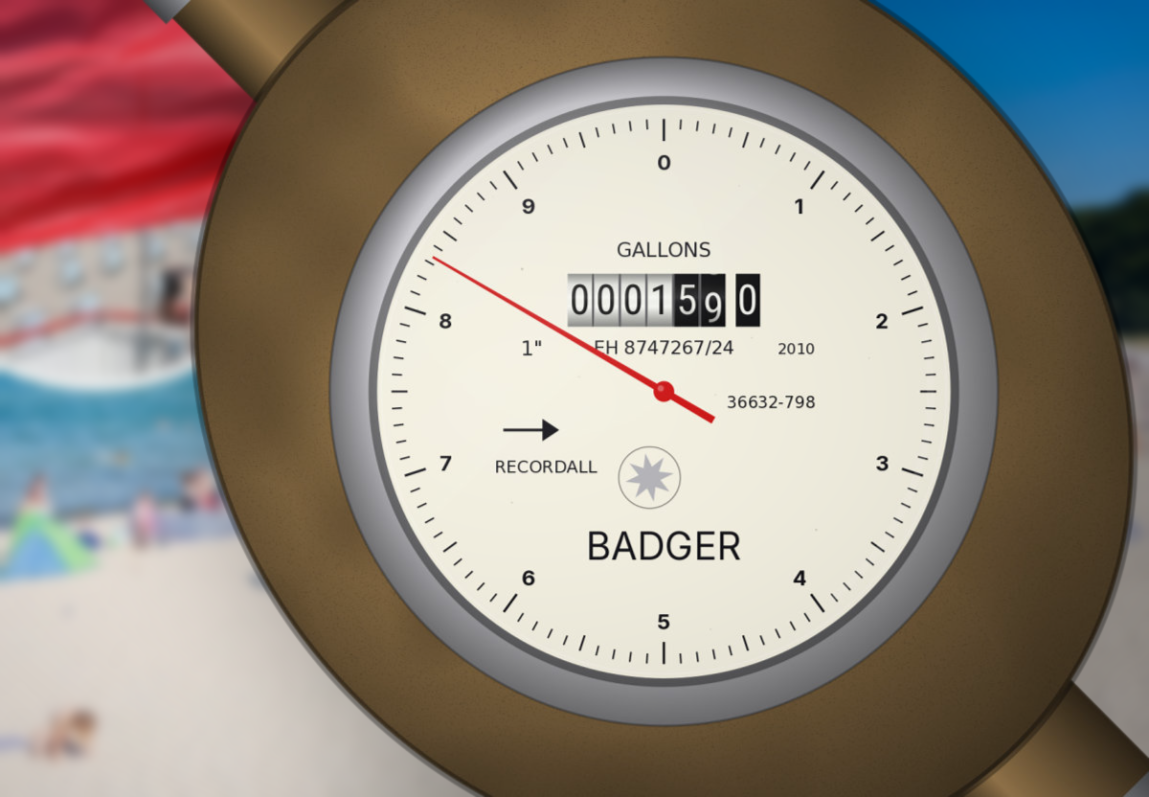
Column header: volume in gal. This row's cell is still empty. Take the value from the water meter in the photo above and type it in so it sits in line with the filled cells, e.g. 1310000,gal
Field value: 1588.3,gal
